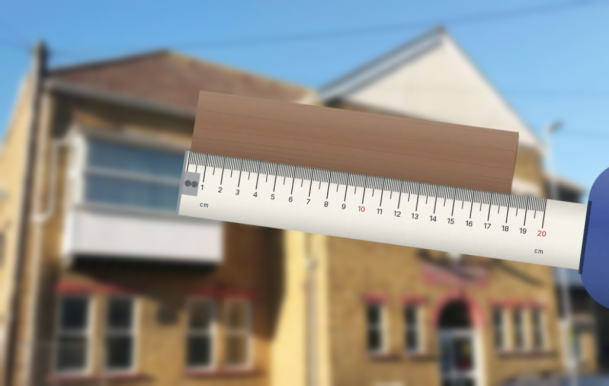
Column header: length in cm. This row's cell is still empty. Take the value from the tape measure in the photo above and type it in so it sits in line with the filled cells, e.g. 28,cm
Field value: 18,cm
